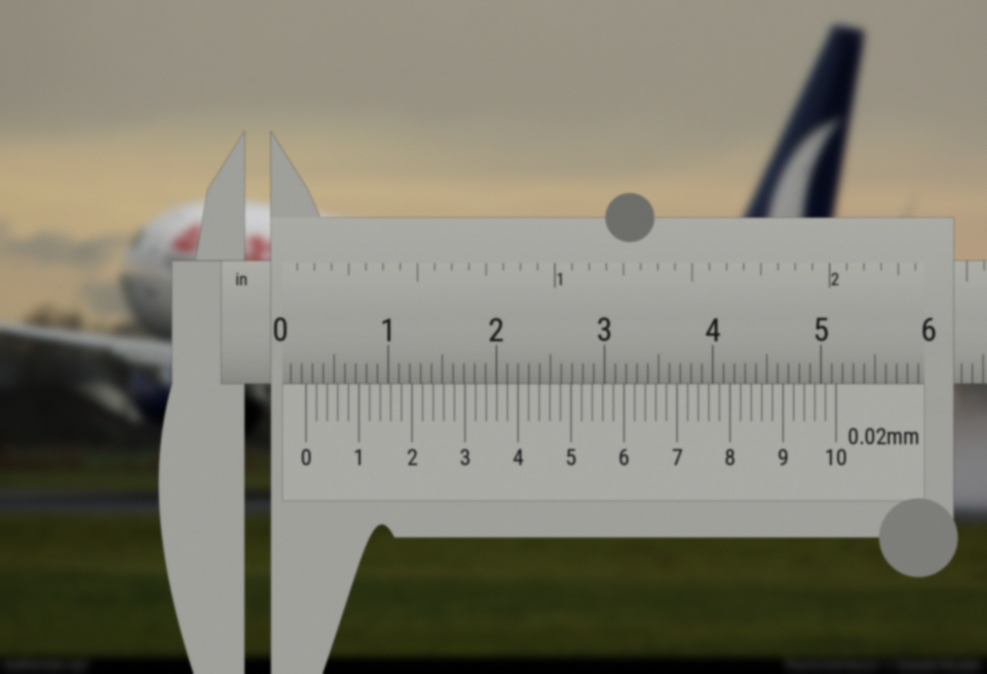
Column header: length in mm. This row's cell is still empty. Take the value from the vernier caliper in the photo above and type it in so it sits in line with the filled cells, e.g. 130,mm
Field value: 2.4,mm
